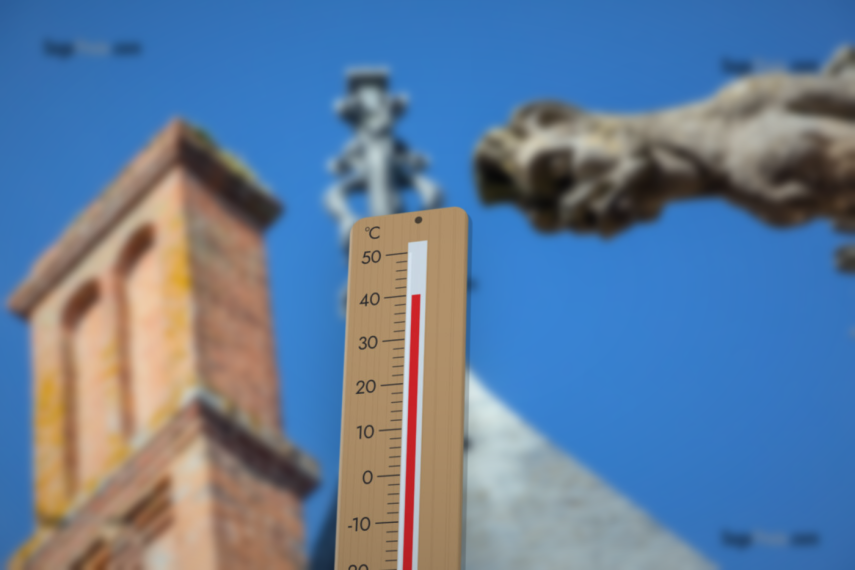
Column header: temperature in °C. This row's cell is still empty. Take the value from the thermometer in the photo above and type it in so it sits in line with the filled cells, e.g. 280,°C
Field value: 40,°C
